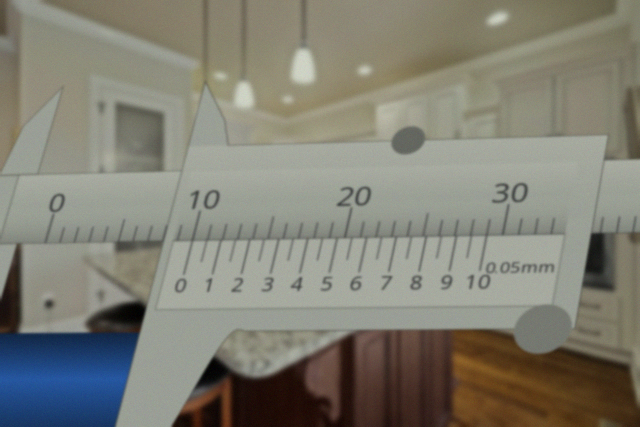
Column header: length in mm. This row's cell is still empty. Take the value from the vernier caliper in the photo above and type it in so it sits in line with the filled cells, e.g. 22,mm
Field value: 10.0,mm
